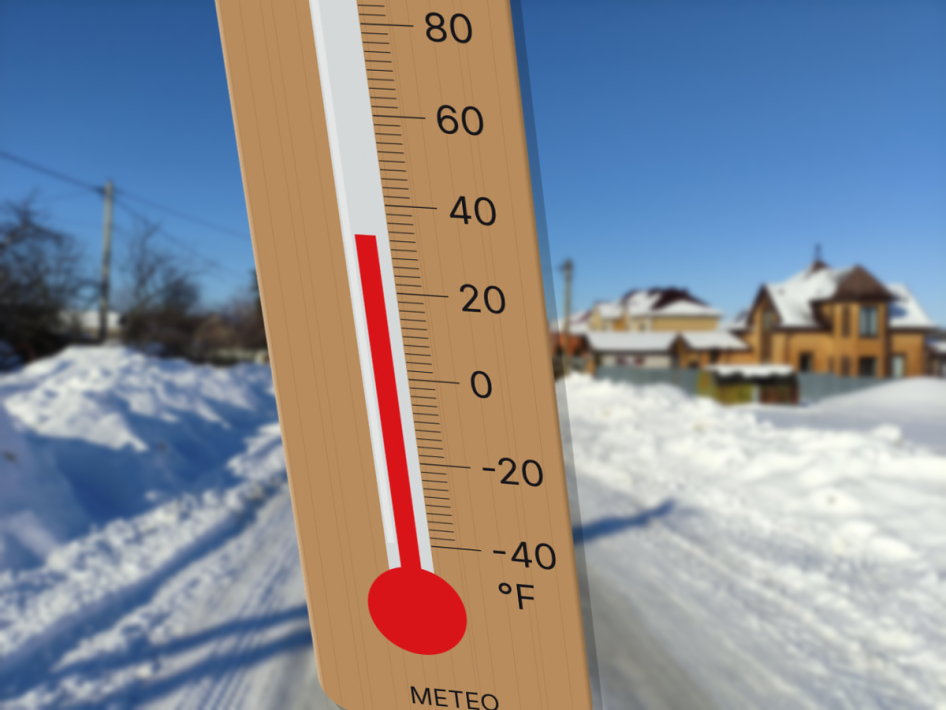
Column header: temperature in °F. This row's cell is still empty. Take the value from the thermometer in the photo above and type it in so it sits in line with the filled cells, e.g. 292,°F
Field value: 33,°F
